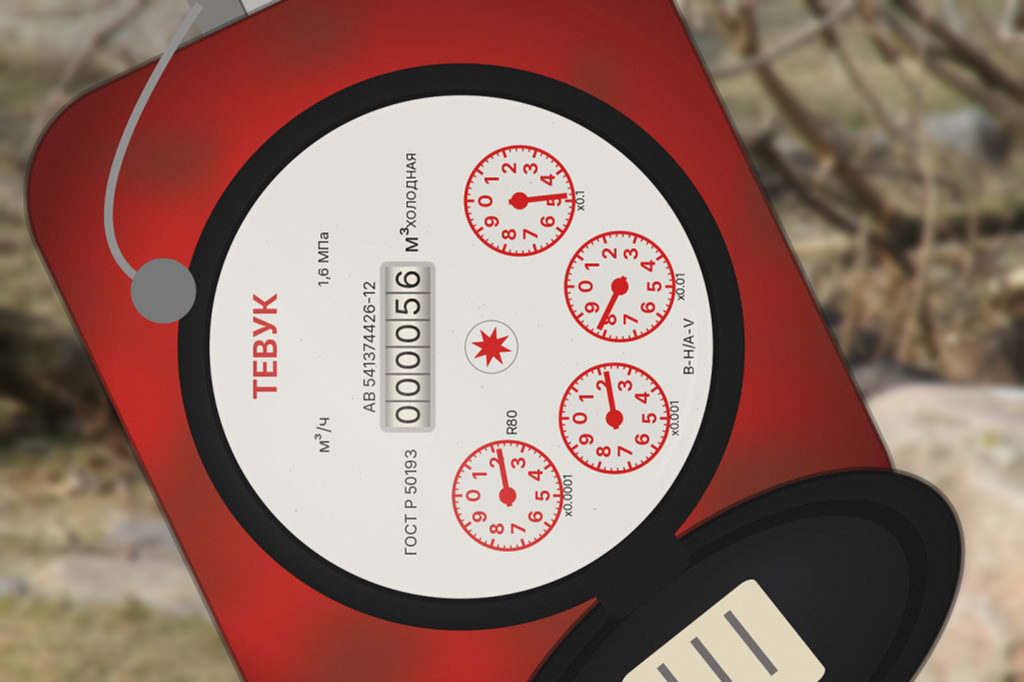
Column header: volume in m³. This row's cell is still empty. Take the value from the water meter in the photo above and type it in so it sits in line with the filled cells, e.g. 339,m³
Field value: 56.4822,m³
